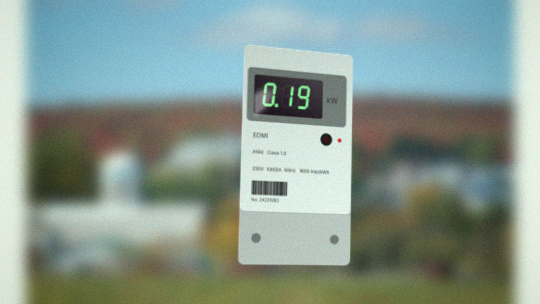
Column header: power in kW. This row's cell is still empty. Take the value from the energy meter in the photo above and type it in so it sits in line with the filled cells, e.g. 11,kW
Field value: 0.19,kW
